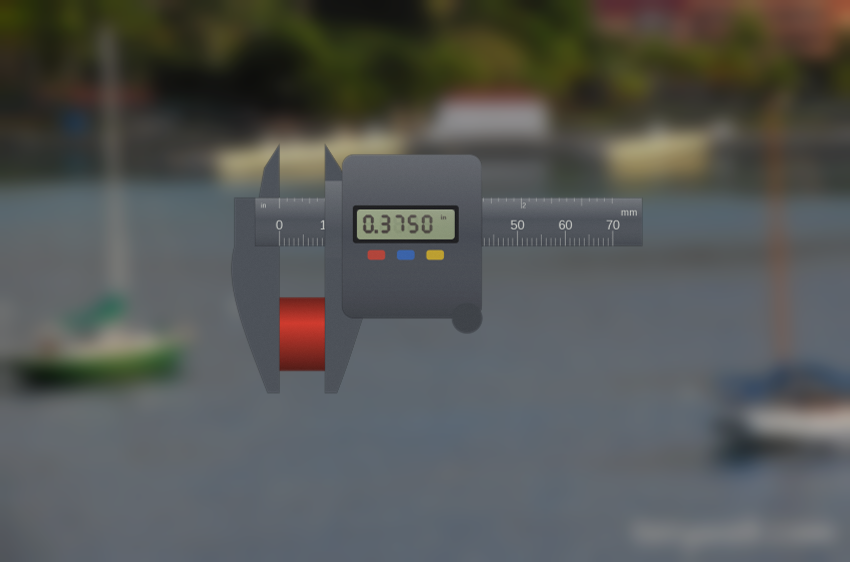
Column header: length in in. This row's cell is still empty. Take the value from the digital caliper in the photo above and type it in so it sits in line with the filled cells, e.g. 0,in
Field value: 0.3750,in
